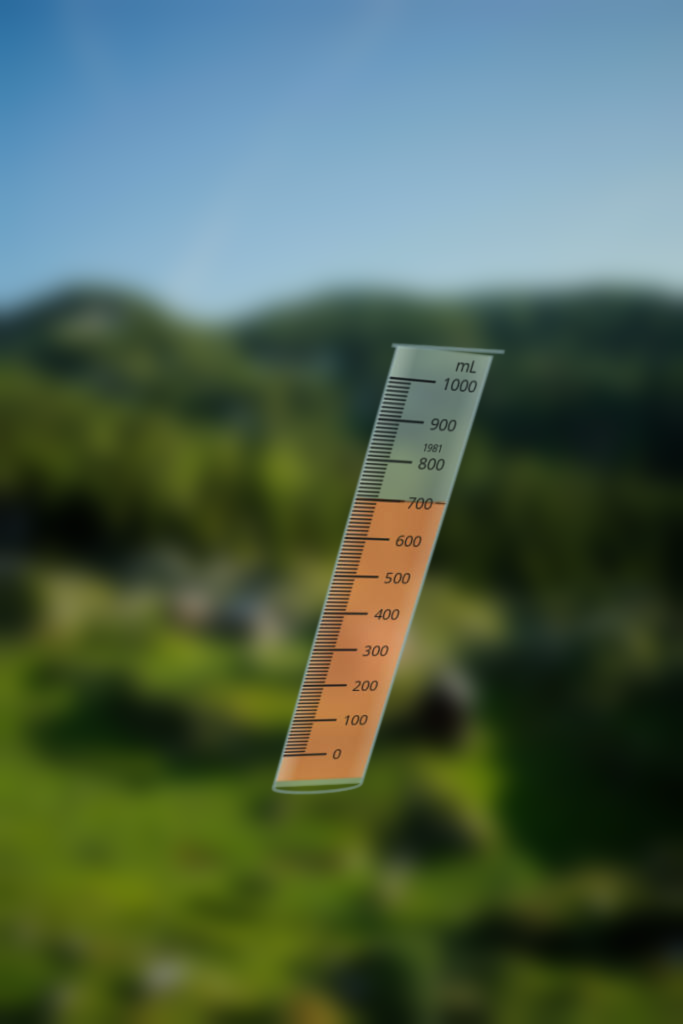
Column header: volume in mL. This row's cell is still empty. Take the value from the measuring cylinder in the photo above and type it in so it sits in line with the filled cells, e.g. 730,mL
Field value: 700,mL
